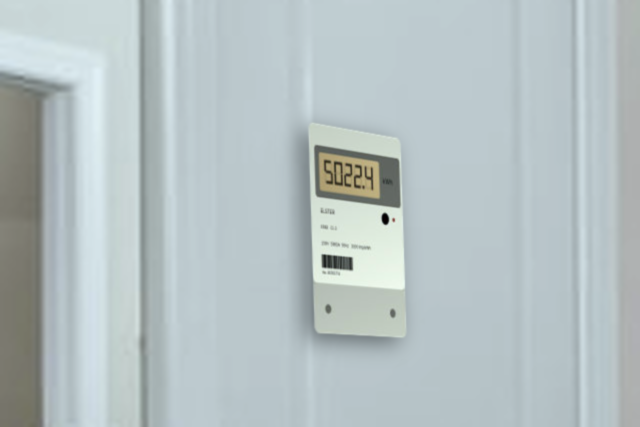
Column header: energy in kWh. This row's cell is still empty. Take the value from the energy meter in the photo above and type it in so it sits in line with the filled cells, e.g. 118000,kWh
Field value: 5022.4,kWh
